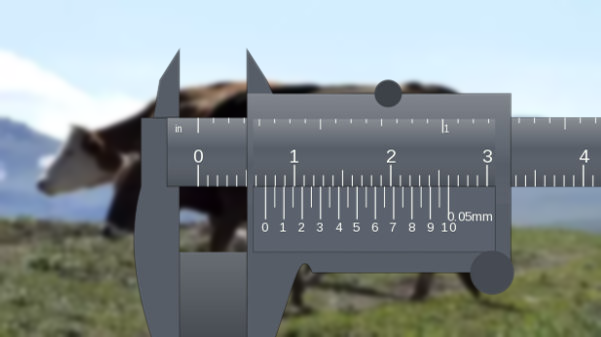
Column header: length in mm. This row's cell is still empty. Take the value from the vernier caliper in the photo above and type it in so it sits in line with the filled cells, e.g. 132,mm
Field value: 7.0,mm
